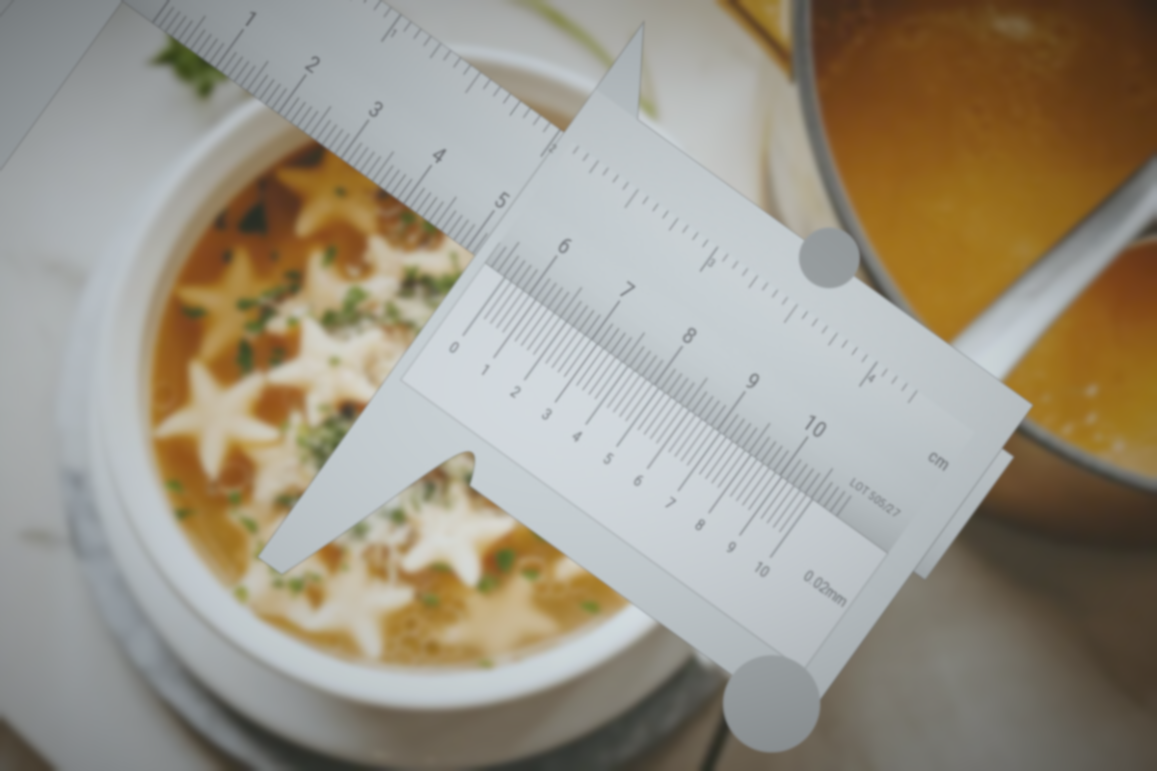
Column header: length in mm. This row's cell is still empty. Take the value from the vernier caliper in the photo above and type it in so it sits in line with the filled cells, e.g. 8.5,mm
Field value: 56.2,mm
